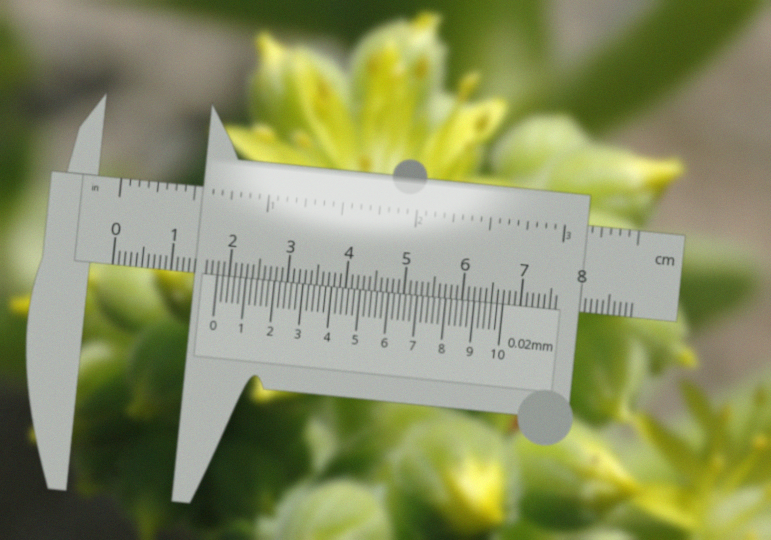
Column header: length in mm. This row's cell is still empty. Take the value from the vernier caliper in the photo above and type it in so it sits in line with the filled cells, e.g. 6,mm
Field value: 18.0,mm
